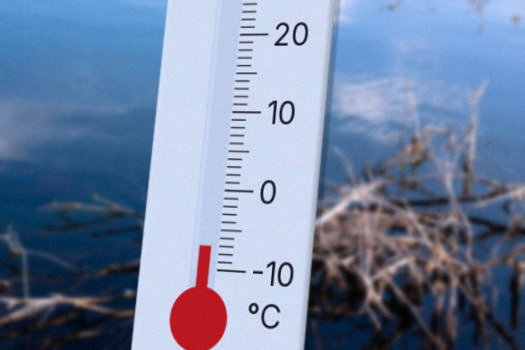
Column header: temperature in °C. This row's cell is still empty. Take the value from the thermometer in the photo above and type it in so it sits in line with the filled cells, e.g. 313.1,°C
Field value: -7,°C
